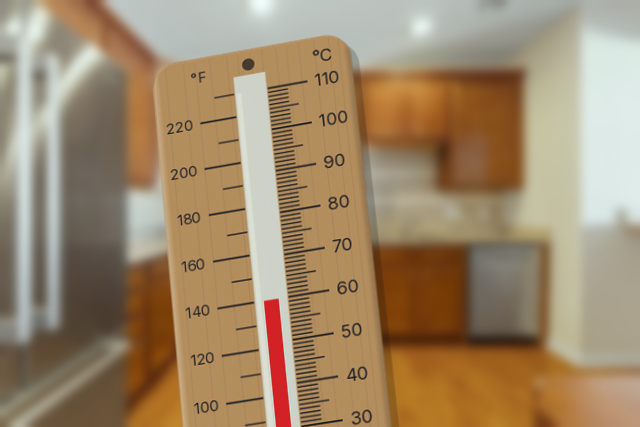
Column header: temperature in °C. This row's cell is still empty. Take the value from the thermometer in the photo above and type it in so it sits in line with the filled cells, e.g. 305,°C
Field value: 60,°C
